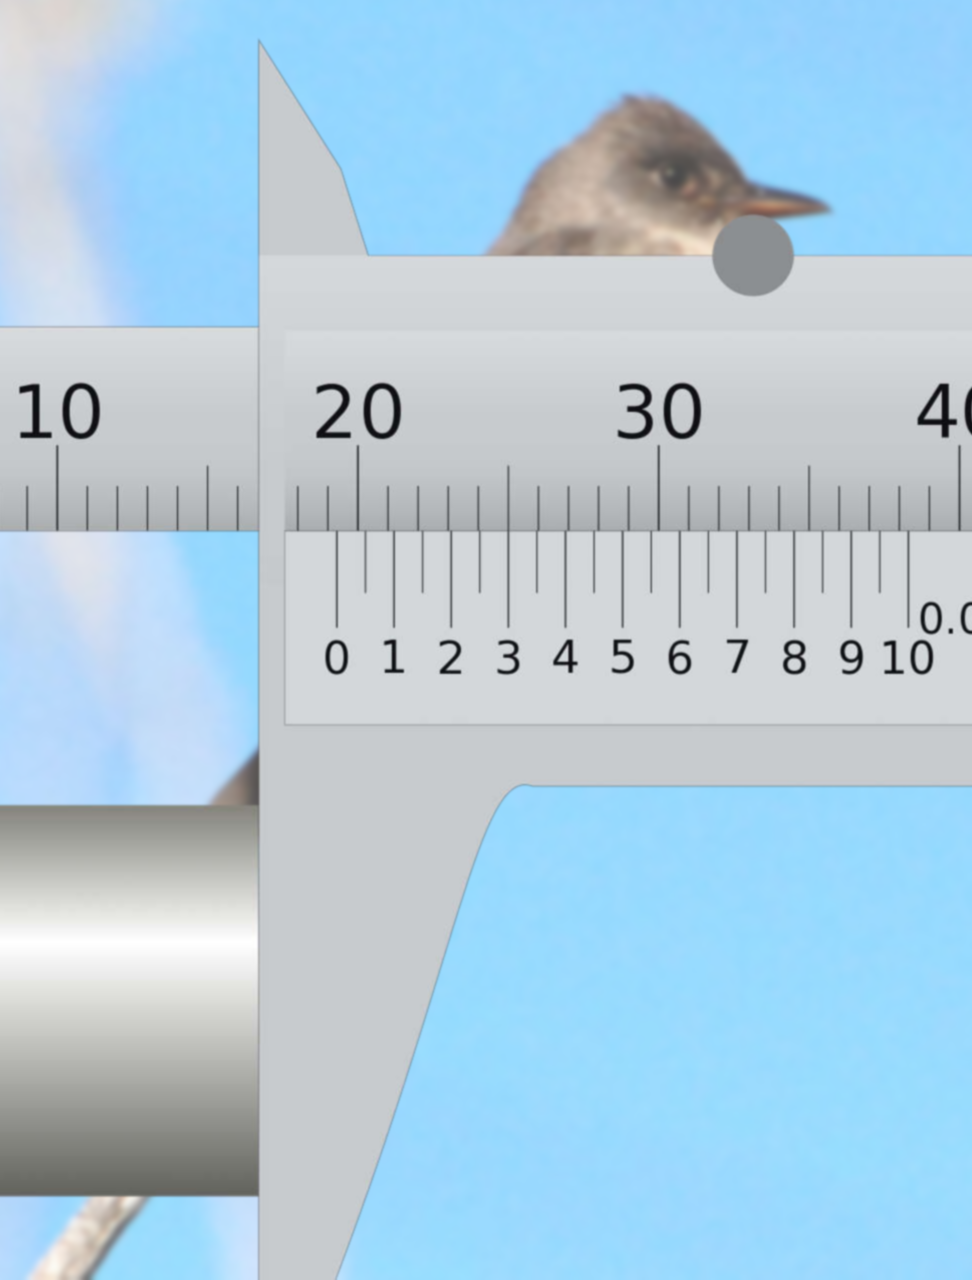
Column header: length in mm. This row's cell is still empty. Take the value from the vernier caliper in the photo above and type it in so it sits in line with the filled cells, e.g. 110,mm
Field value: 19.30,mm
